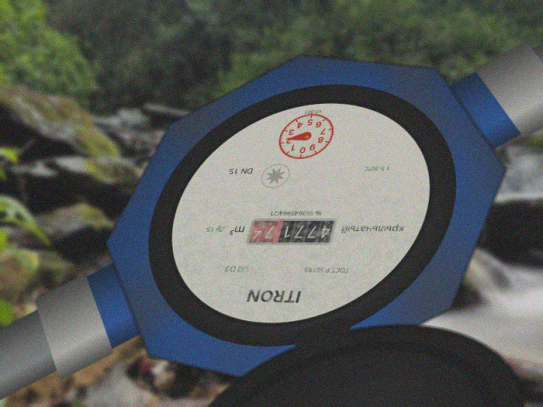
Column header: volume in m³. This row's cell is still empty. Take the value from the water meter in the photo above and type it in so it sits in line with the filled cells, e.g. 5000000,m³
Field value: 4771.722,m³
